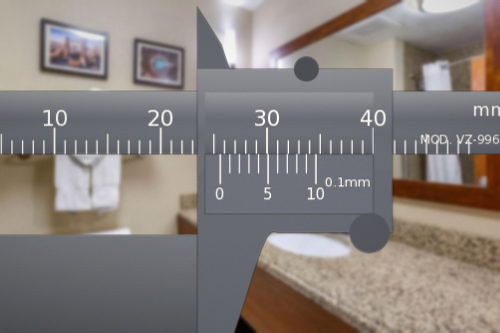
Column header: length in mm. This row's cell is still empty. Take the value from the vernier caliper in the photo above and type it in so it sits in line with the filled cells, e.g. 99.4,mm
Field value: 25.6,mm
